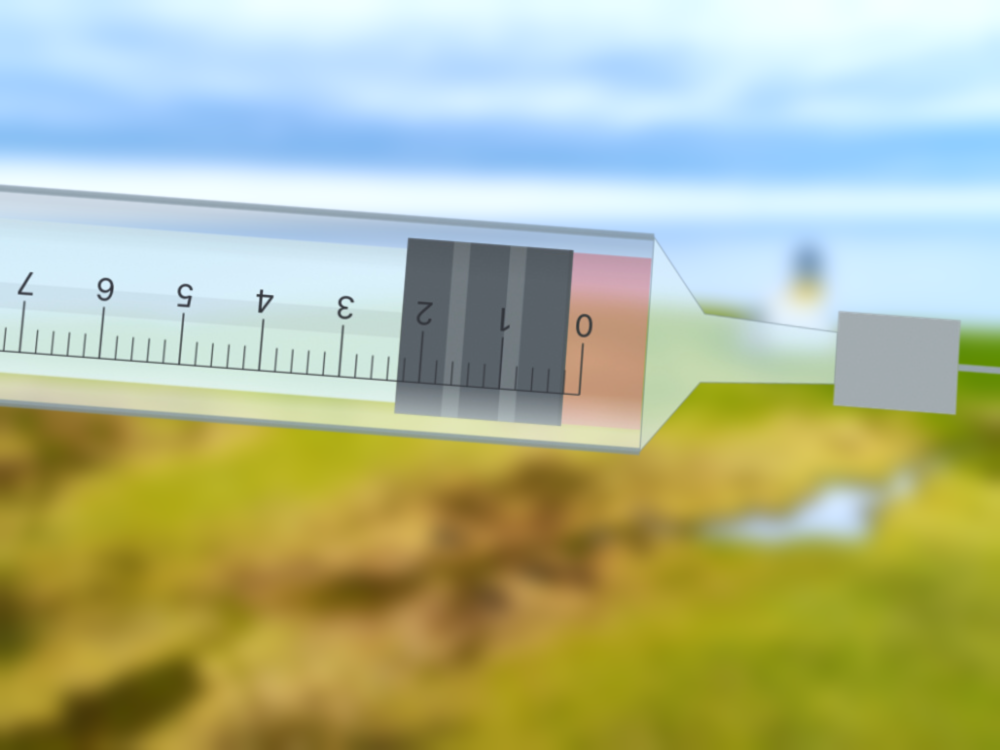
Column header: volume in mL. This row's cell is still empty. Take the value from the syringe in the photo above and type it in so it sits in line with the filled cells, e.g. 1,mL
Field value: 0.2,mL
